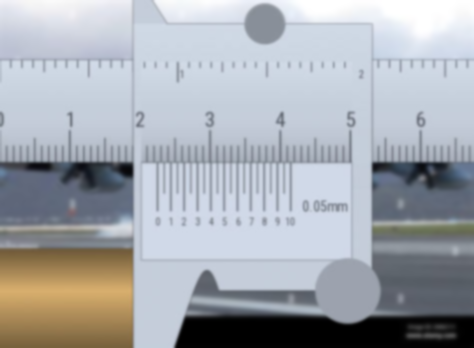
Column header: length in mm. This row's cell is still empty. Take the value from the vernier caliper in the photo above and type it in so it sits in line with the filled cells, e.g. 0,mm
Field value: 22.5,mm
